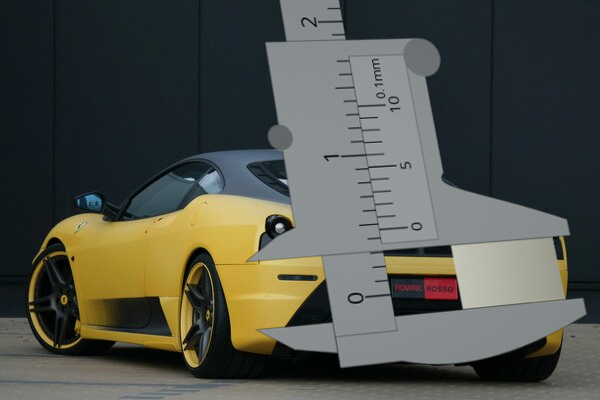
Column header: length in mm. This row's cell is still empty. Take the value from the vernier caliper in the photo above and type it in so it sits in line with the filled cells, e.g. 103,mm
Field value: 4.6,mm
